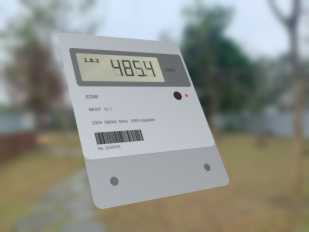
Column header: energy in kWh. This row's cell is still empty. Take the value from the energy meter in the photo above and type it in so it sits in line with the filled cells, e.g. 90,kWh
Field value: 485.4,kWh
